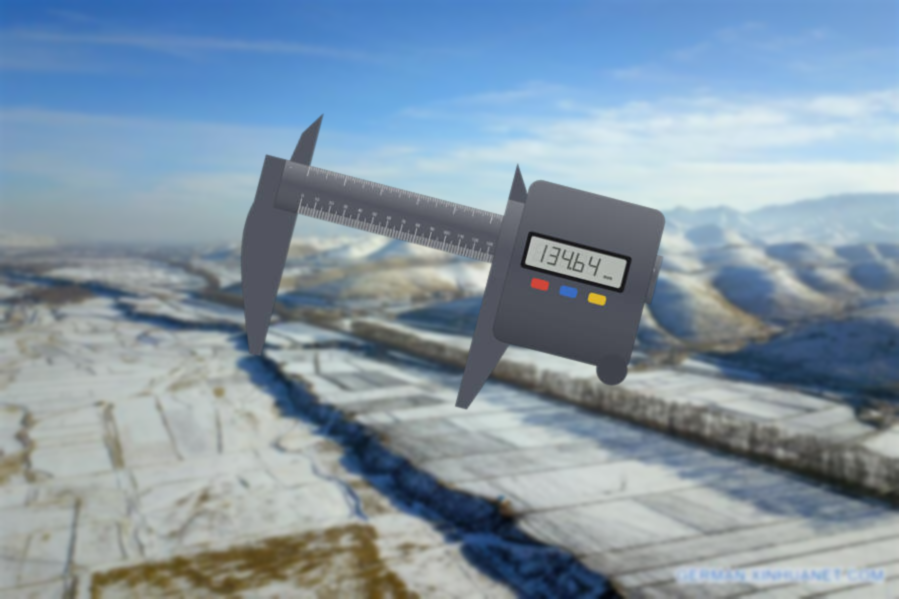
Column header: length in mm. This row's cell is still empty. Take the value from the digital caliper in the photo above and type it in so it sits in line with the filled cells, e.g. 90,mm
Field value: 134.64,mm
